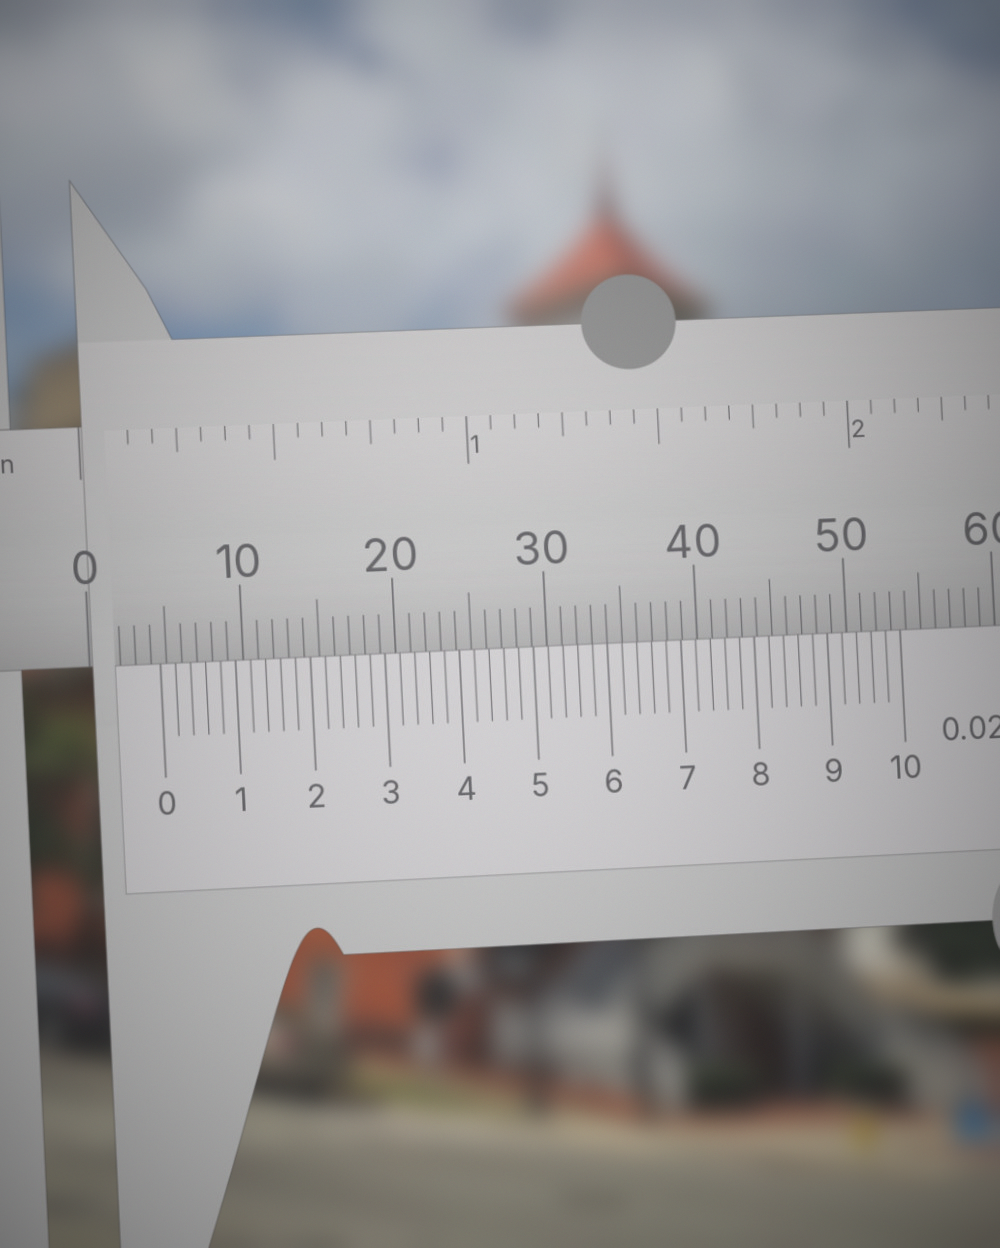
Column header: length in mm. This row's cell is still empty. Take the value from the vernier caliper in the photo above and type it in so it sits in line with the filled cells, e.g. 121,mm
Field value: 4.6,mm
